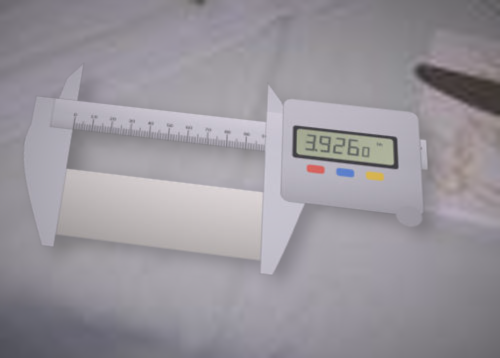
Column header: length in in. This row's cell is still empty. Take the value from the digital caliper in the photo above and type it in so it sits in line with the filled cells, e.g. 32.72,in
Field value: 3.9260,in
